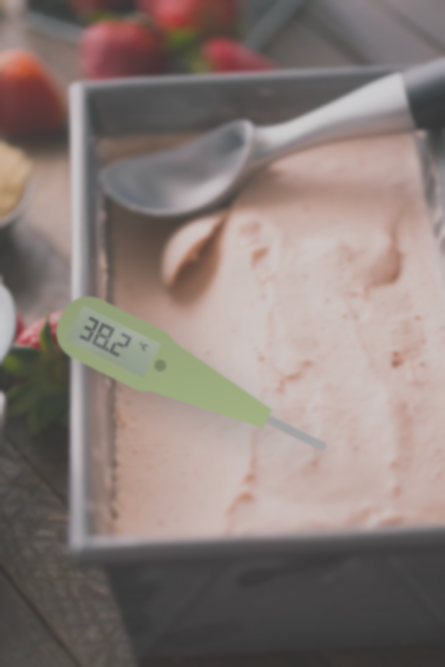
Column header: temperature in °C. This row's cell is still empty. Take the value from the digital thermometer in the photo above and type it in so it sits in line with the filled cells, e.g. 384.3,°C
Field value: 38.2,°C
